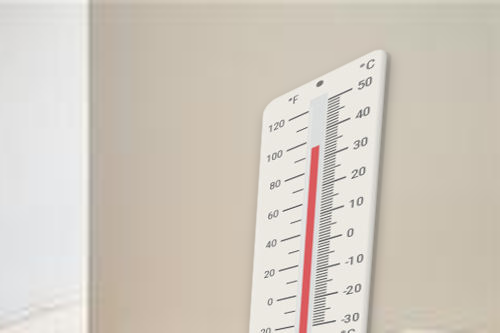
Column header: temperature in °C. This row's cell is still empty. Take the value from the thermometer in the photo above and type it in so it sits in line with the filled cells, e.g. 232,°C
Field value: 35,°C
